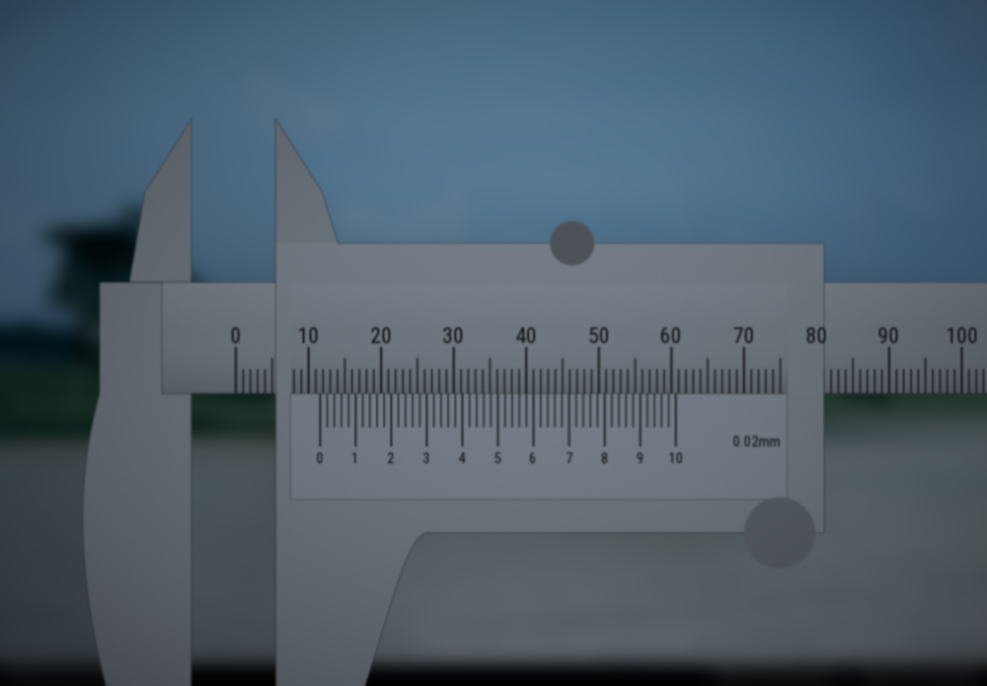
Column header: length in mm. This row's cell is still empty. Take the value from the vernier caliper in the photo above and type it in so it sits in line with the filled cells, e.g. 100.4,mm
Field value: 11.6,mm
